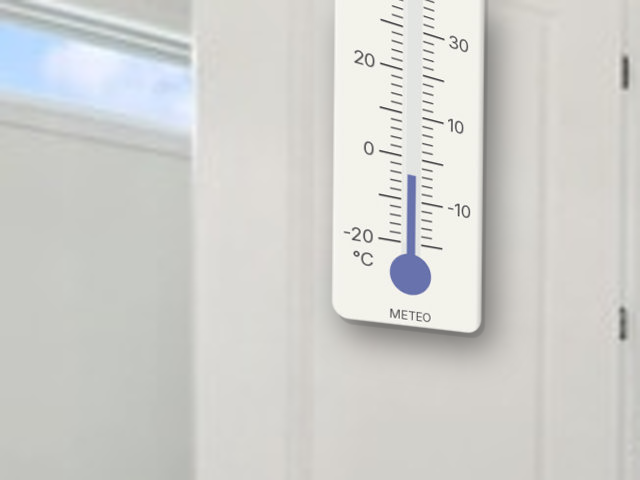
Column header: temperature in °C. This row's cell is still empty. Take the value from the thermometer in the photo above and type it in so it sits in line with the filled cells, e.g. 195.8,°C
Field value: -4,°C
